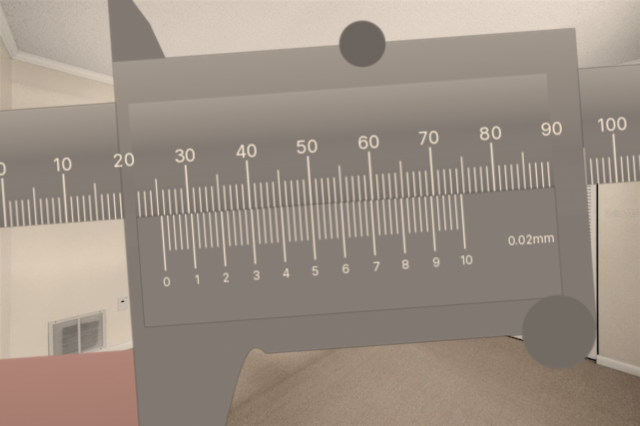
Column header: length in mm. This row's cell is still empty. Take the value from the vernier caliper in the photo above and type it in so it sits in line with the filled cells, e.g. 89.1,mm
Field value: 25.5,mm
